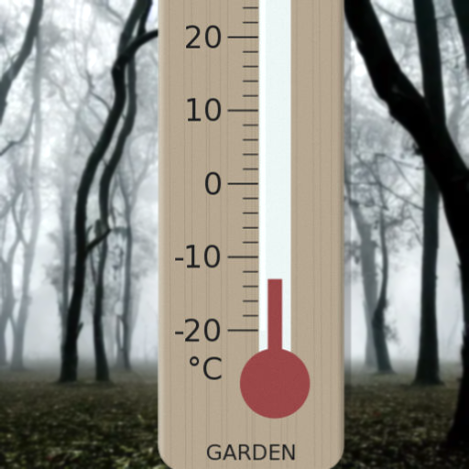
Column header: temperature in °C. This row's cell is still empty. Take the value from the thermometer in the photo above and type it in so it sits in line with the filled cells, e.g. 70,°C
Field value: -13,°C
